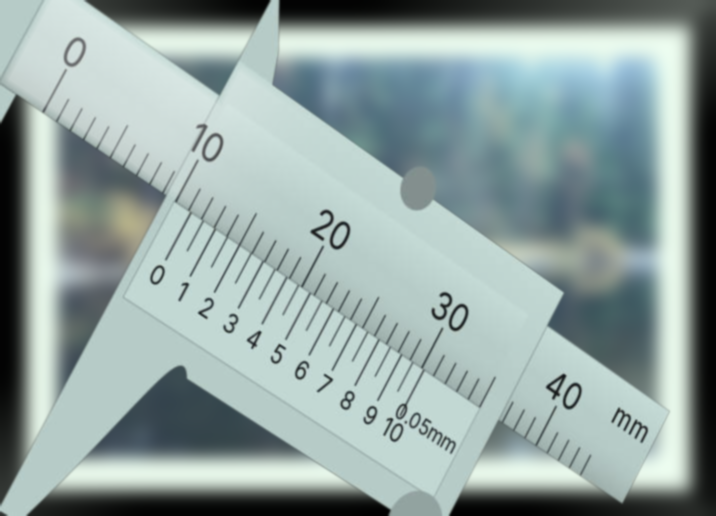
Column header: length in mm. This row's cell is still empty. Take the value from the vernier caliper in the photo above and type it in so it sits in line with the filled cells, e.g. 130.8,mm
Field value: 11.2,mm
